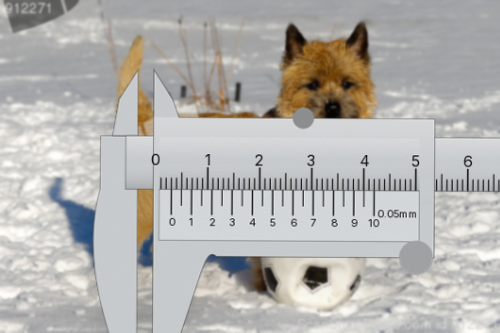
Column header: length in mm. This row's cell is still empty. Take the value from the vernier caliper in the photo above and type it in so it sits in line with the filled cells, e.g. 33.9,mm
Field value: 3.0,mm
